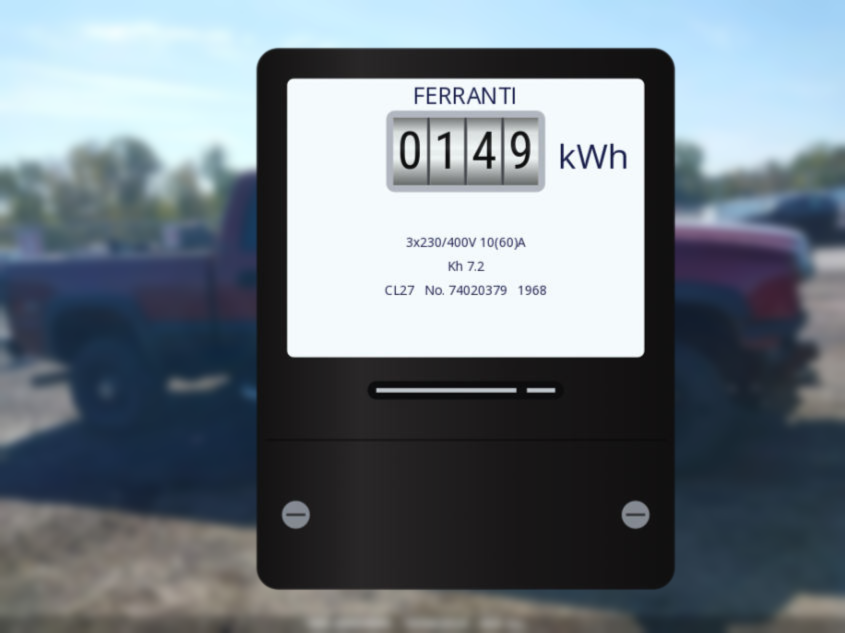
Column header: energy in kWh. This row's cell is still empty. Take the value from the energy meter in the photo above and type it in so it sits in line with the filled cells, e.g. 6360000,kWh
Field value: 149,kWh
